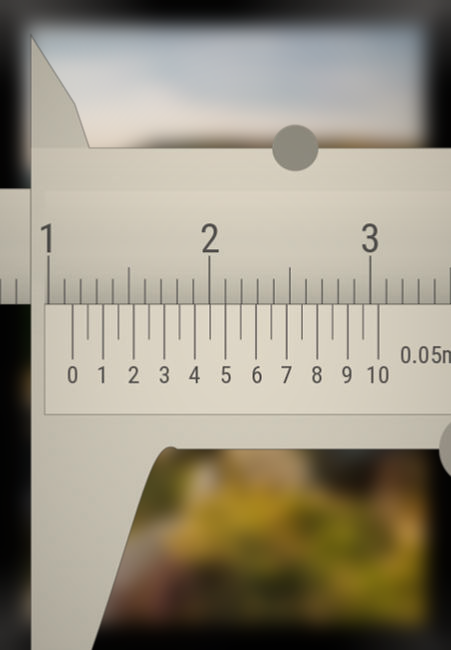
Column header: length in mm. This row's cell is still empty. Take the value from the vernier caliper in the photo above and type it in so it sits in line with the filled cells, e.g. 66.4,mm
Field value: 11.5,mm
